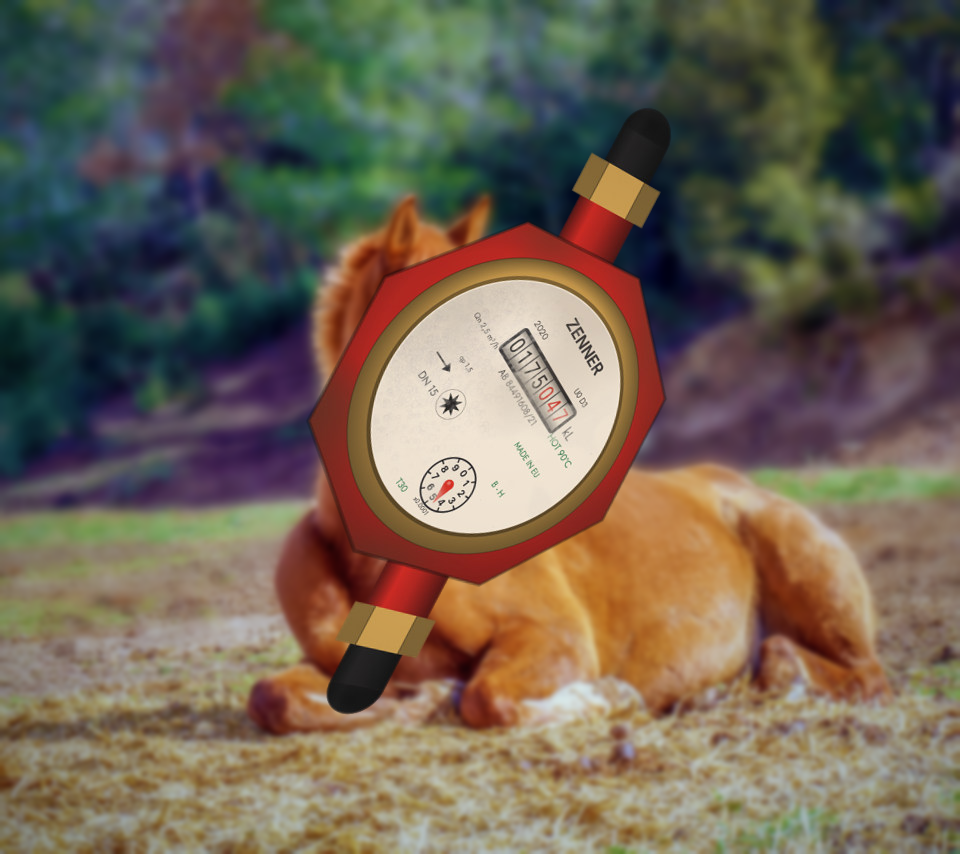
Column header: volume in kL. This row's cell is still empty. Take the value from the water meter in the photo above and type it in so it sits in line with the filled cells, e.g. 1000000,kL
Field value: 175.0474,kL
